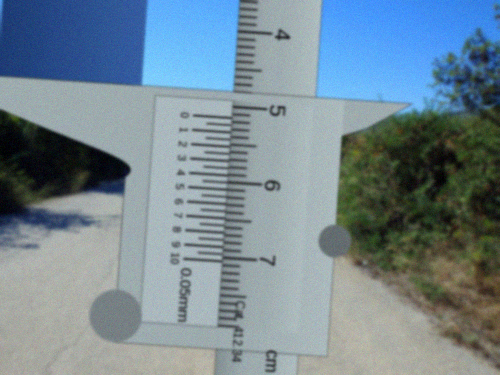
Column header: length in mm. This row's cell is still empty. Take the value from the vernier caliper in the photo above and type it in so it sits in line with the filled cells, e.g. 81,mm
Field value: 51.5,mm
